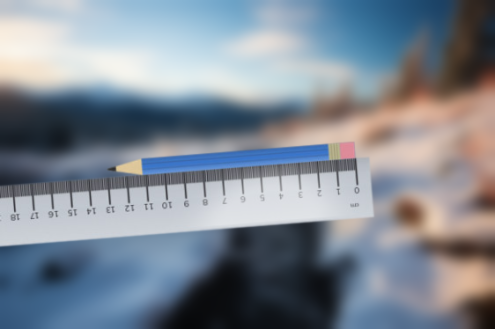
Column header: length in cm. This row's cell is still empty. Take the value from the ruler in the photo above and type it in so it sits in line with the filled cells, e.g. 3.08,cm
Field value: 13,cm
